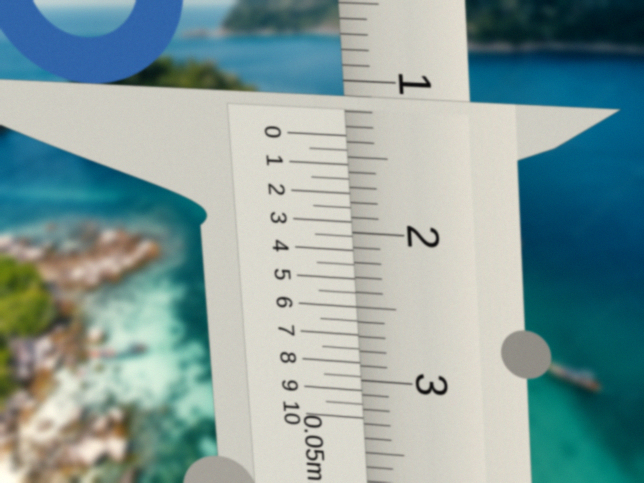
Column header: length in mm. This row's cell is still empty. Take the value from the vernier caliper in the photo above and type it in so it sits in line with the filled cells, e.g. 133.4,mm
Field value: 13.6,mm
